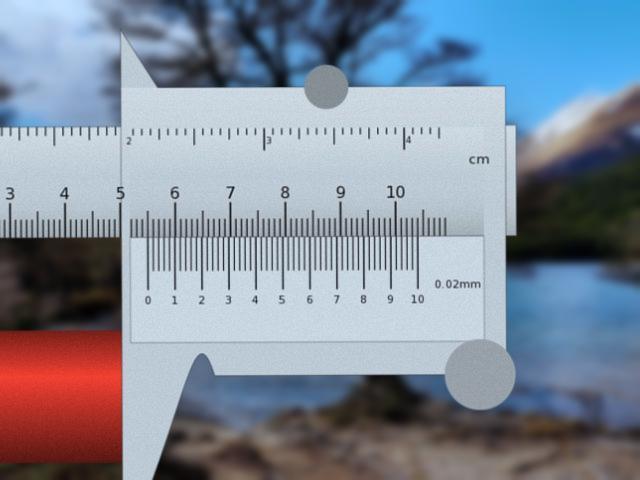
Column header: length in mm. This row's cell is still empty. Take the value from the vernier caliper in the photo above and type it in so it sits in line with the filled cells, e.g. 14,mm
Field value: 55.0,mm
